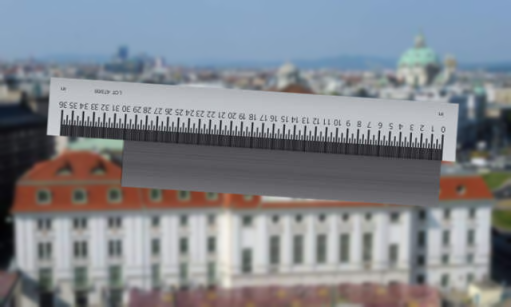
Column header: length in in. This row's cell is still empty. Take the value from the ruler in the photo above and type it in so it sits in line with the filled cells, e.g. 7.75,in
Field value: 30,in
